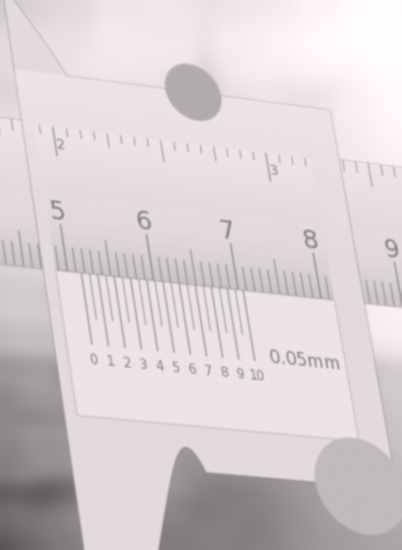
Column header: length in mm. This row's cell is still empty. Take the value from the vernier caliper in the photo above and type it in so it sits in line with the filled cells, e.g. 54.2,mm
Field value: 51.6,mm
